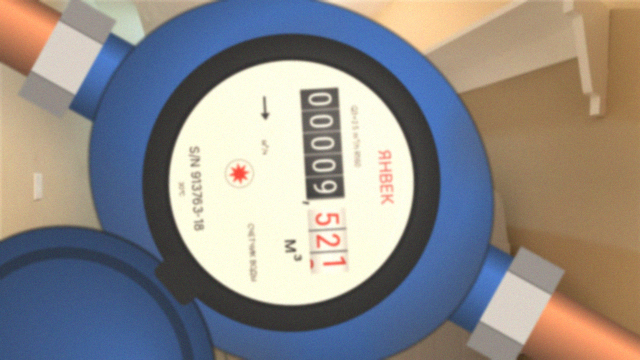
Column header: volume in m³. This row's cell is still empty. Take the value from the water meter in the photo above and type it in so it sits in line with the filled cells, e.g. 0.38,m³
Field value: 9.521,m³
